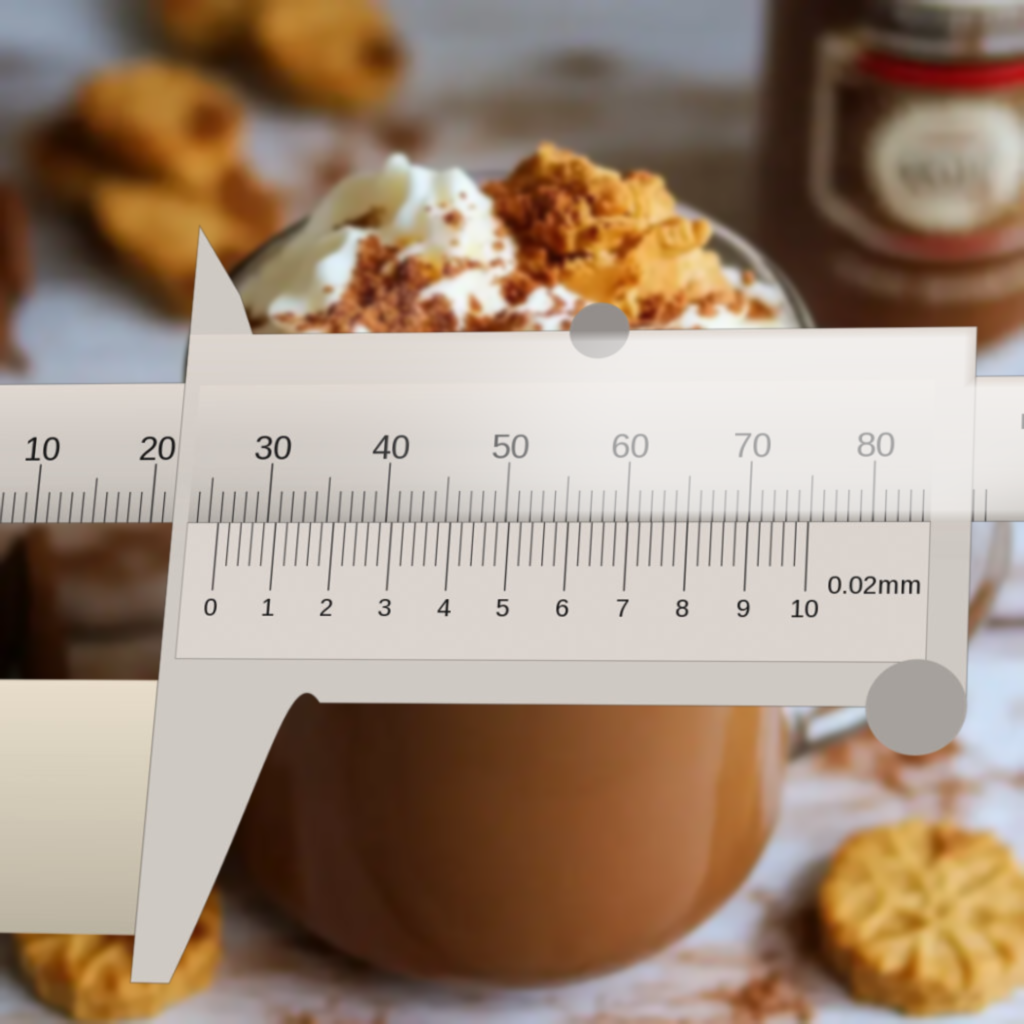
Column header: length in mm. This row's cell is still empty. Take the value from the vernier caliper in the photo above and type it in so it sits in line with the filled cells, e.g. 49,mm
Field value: 25.8,mm
